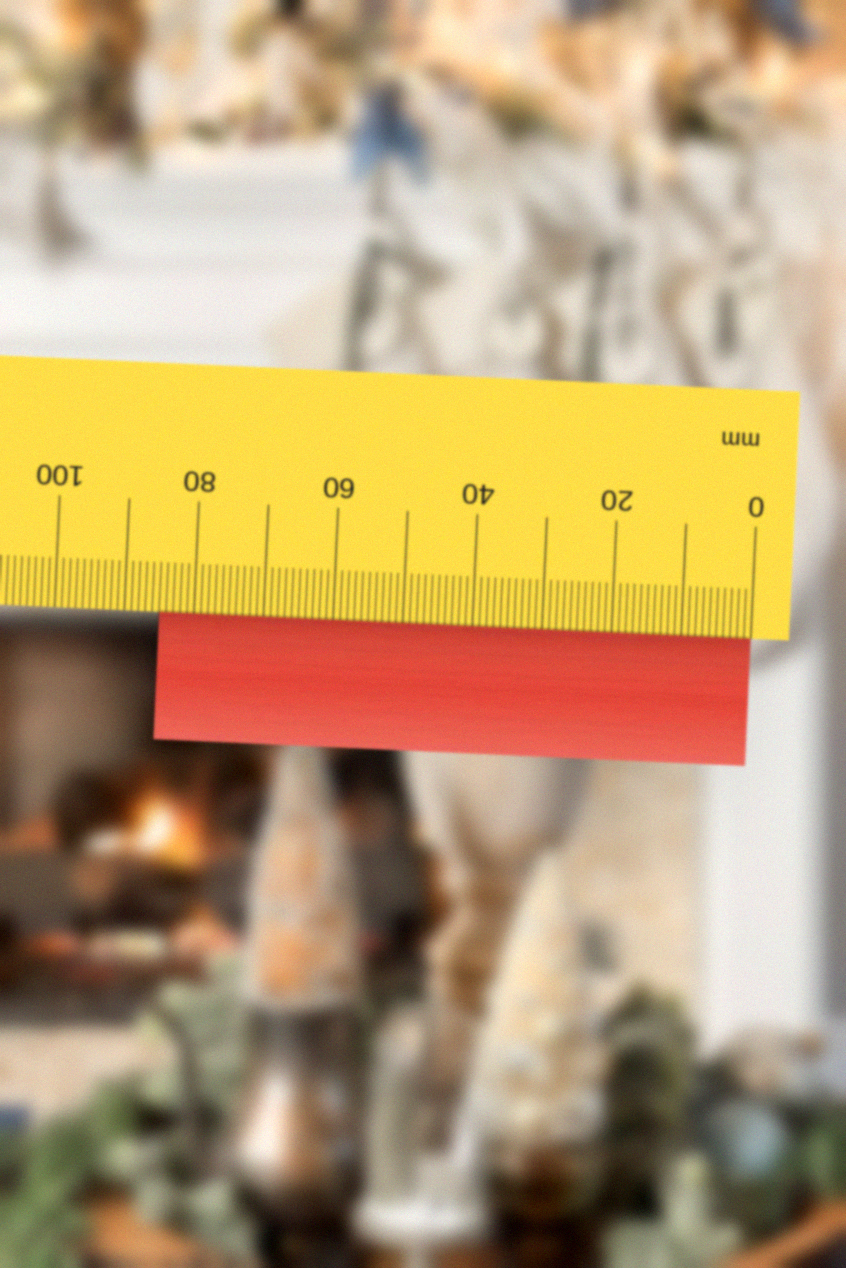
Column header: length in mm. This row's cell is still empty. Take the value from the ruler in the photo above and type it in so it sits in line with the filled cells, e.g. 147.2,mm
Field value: 85,mm
